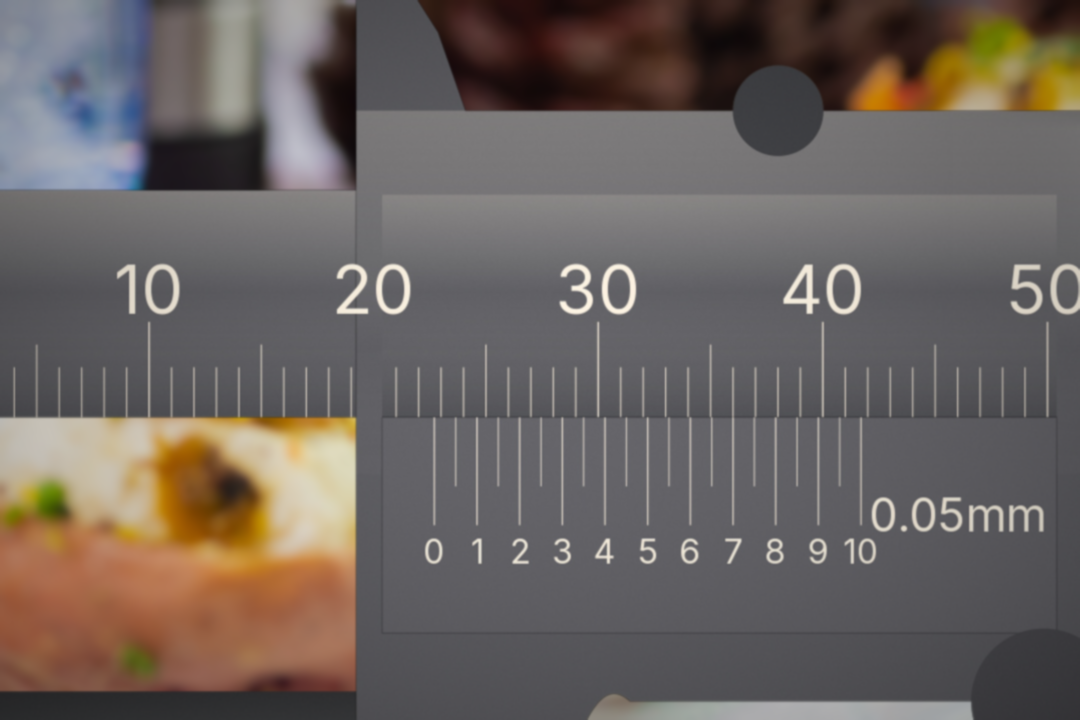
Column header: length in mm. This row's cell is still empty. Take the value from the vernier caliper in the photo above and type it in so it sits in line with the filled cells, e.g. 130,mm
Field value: 22.7,mm
